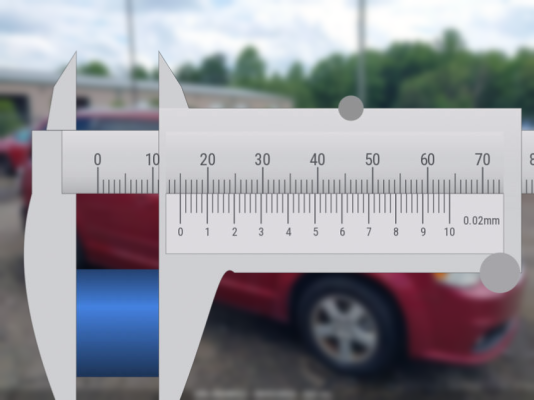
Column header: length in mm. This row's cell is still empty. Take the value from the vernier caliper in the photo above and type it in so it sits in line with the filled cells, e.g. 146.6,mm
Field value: 15.0,mm
